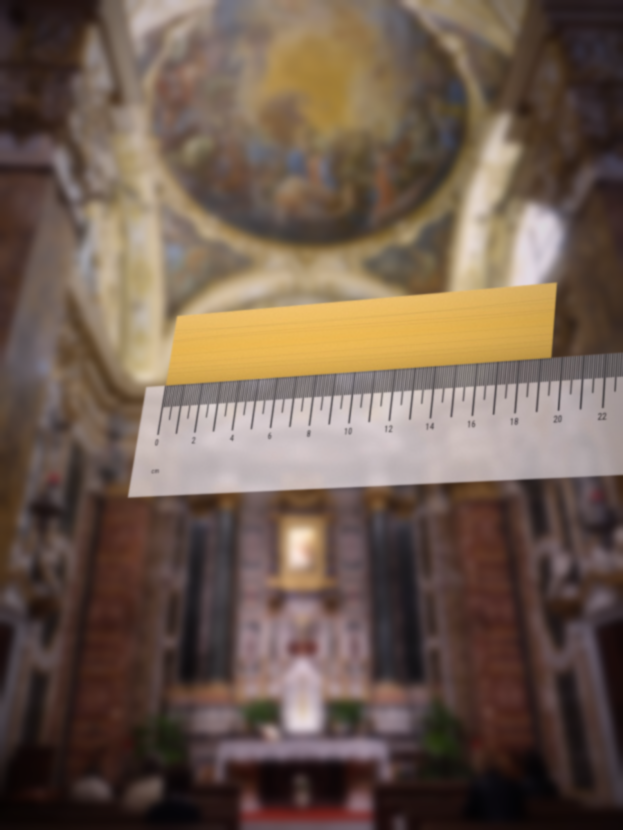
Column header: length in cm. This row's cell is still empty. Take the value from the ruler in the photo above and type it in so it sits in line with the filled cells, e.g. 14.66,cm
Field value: 19.5,cm
